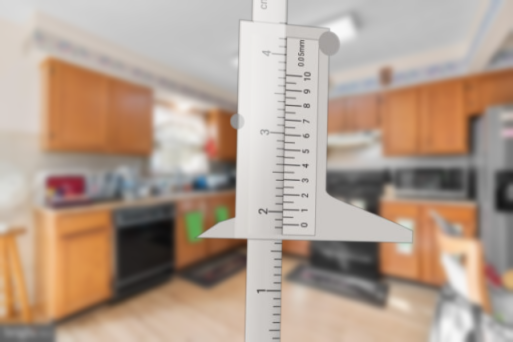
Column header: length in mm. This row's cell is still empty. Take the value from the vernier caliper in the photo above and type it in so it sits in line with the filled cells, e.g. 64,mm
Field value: 18.4,mm
